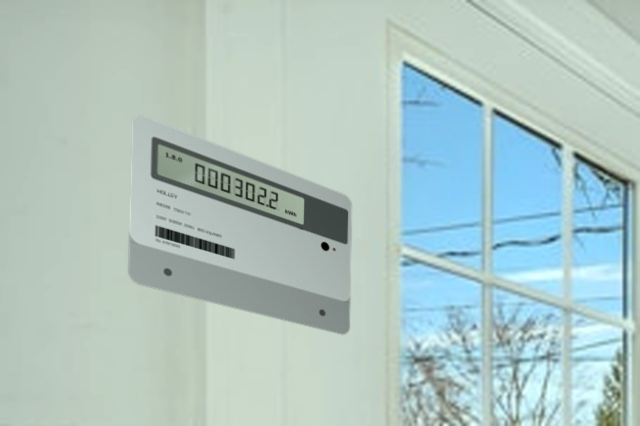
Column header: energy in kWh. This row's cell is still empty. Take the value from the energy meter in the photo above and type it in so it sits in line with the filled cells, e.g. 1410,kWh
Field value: 302.2,kWh
